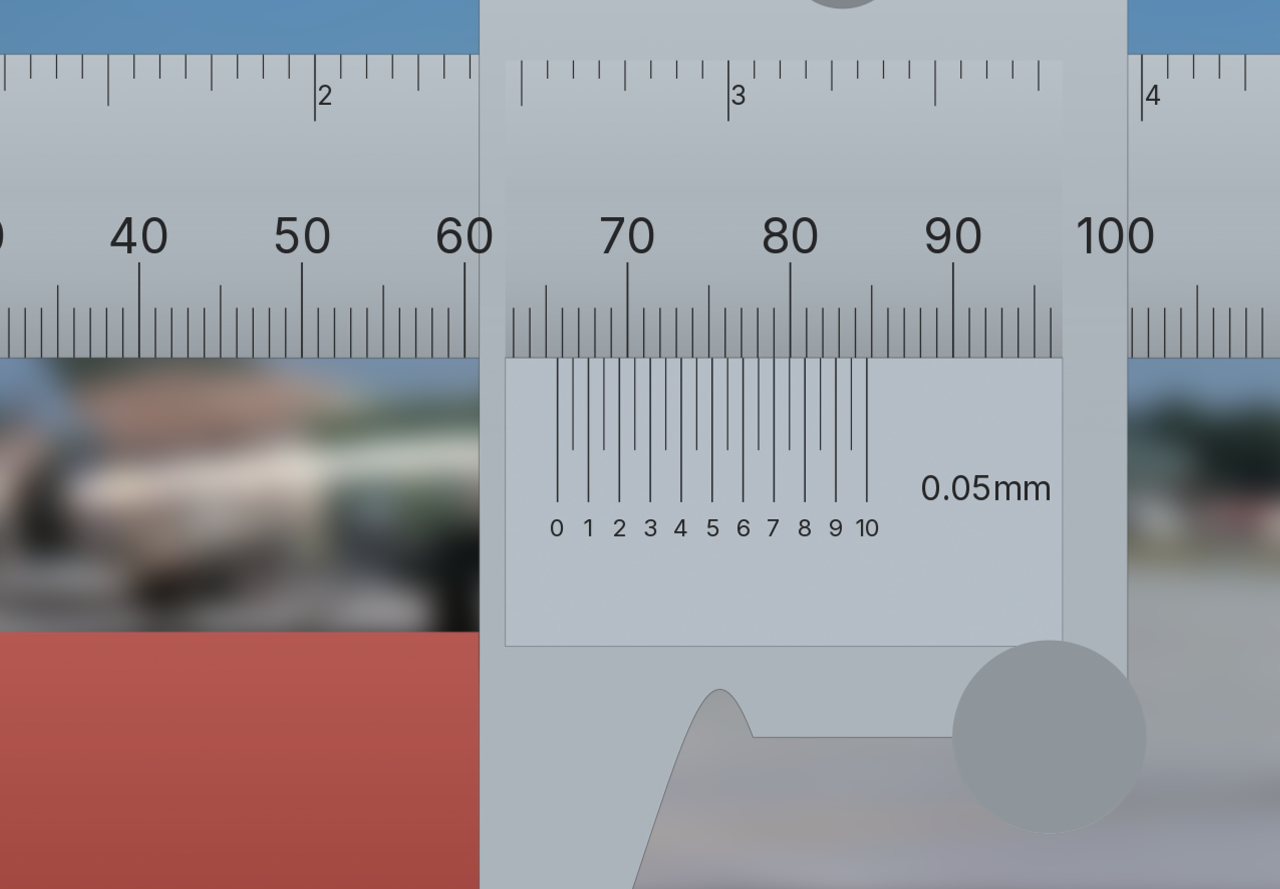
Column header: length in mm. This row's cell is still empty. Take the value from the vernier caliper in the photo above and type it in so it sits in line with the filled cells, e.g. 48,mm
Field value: 65.7,mm
